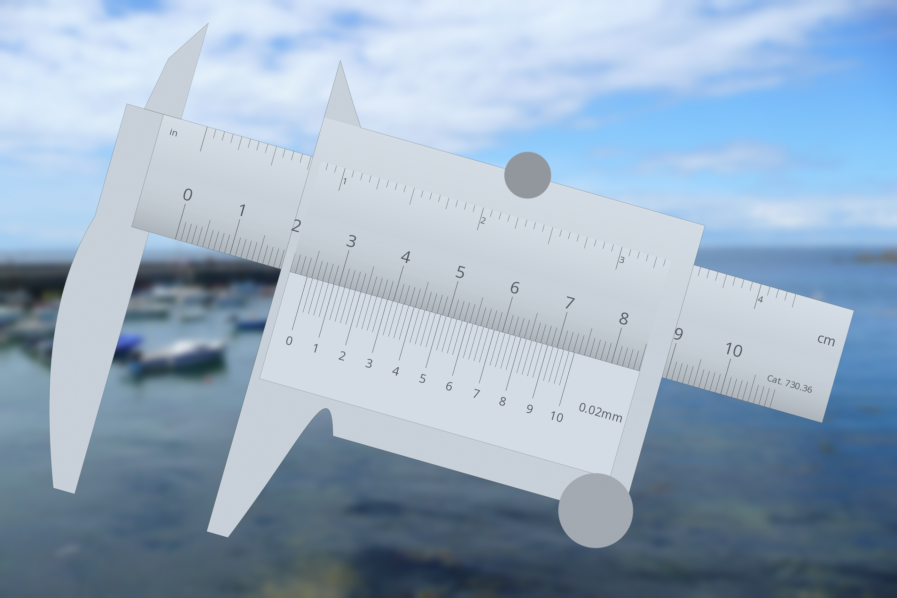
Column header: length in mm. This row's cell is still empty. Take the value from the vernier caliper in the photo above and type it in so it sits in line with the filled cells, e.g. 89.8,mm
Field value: 24.2,mm
